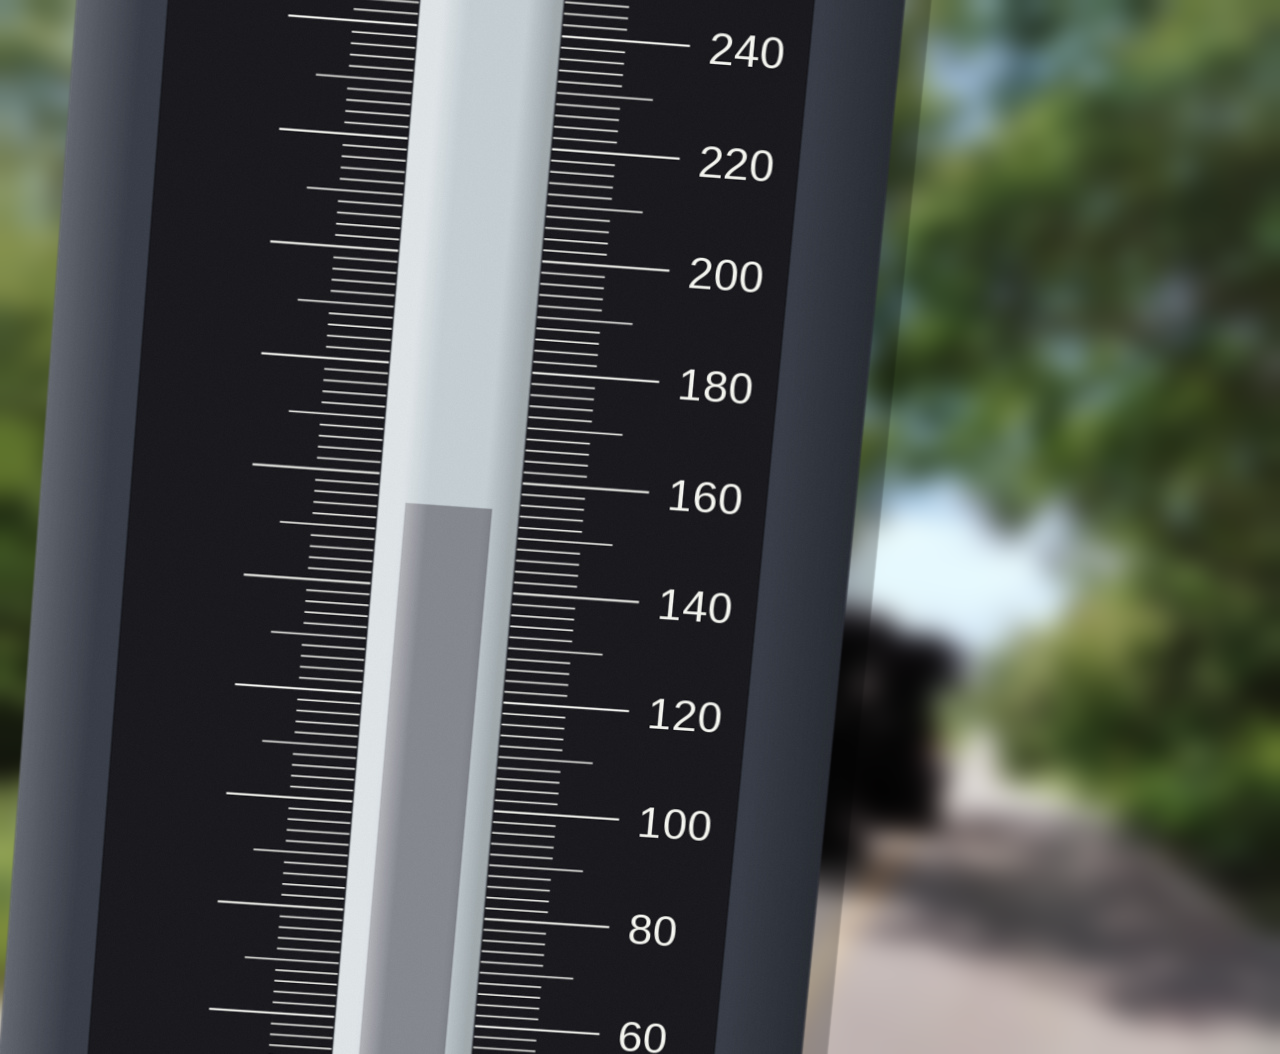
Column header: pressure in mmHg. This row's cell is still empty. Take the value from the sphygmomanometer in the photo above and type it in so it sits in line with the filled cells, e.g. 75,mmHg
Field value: 155,mmHg
